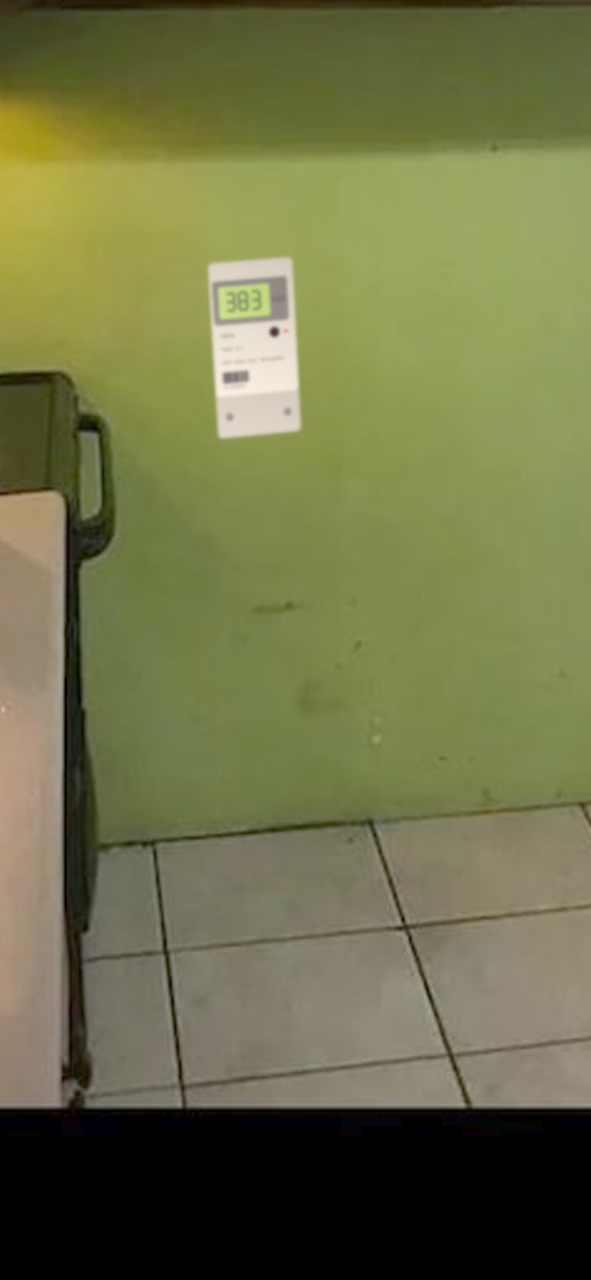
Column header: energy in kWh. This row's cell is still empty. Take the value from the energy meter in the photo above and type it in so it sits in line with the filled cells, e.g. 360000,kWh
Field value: 383,kWh
